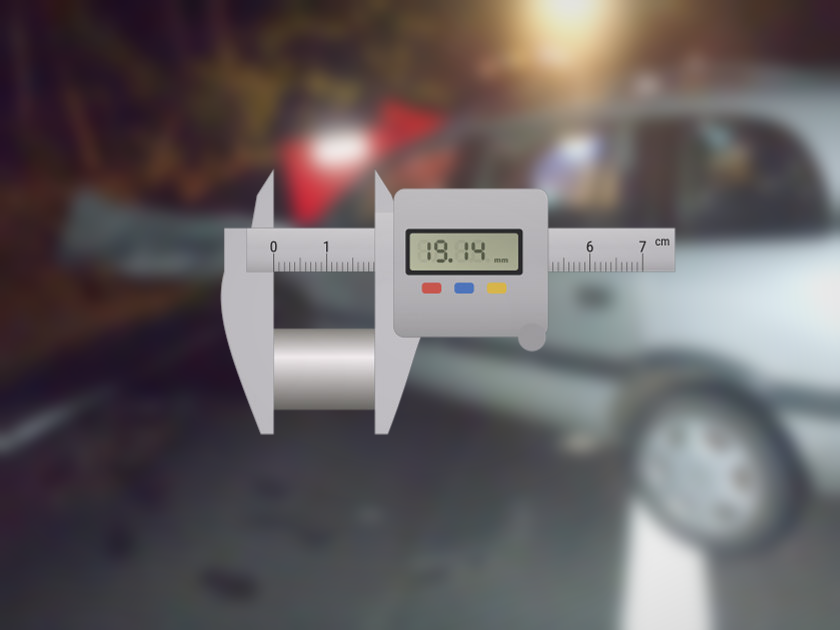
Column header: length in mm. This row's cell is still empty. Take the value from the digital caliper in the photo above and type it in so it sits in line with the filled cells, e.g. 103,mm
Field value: 19.14,mm
